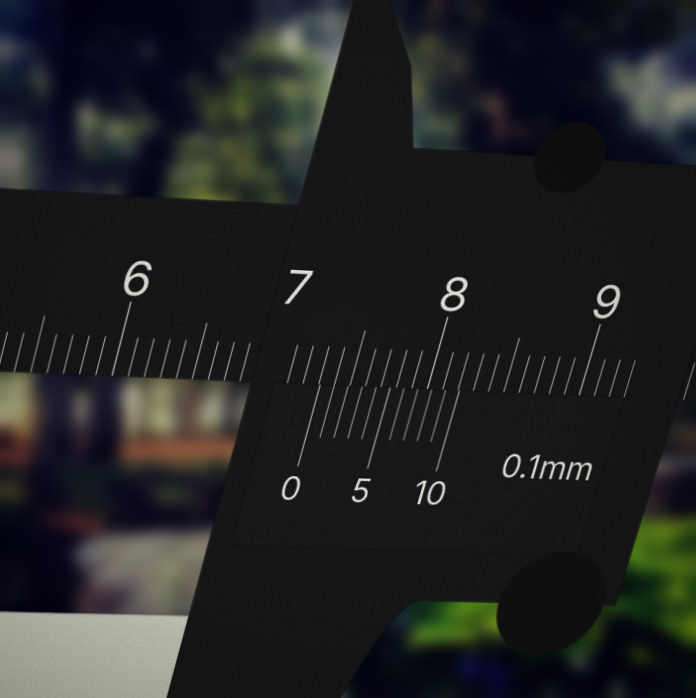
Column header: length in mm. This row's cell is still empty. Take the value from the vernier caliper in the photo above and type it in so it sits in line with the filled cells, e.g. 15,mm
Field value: 73.1,mm
